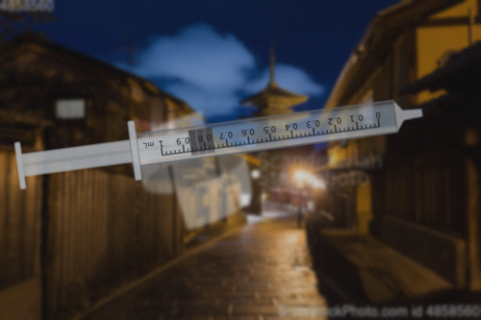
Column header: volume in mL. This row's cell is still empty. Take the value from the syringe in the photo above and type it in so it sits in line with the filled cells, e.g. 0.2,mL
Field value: 0.76,mL
